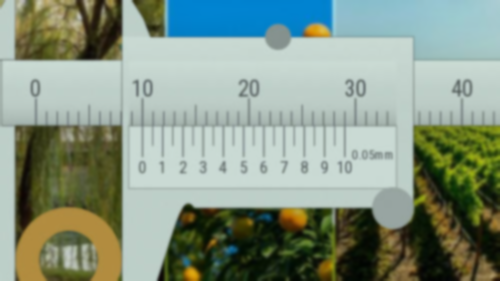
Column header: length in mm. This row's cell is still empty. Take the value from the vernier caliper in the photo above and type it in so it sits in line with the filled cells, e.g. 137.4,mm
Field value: 10.0,mm
